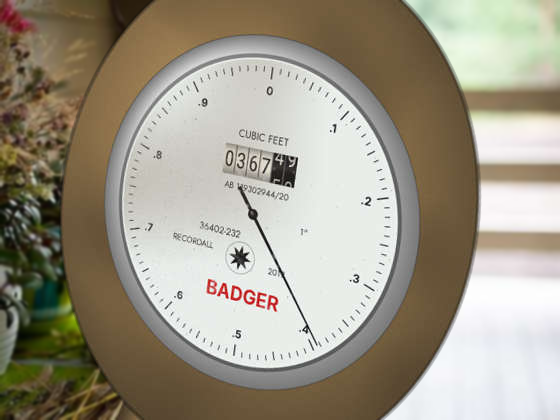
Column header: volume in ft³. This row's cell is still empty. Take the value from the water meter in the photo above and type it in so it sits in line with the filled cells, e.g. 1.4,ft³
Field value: 36749.39,ft³
